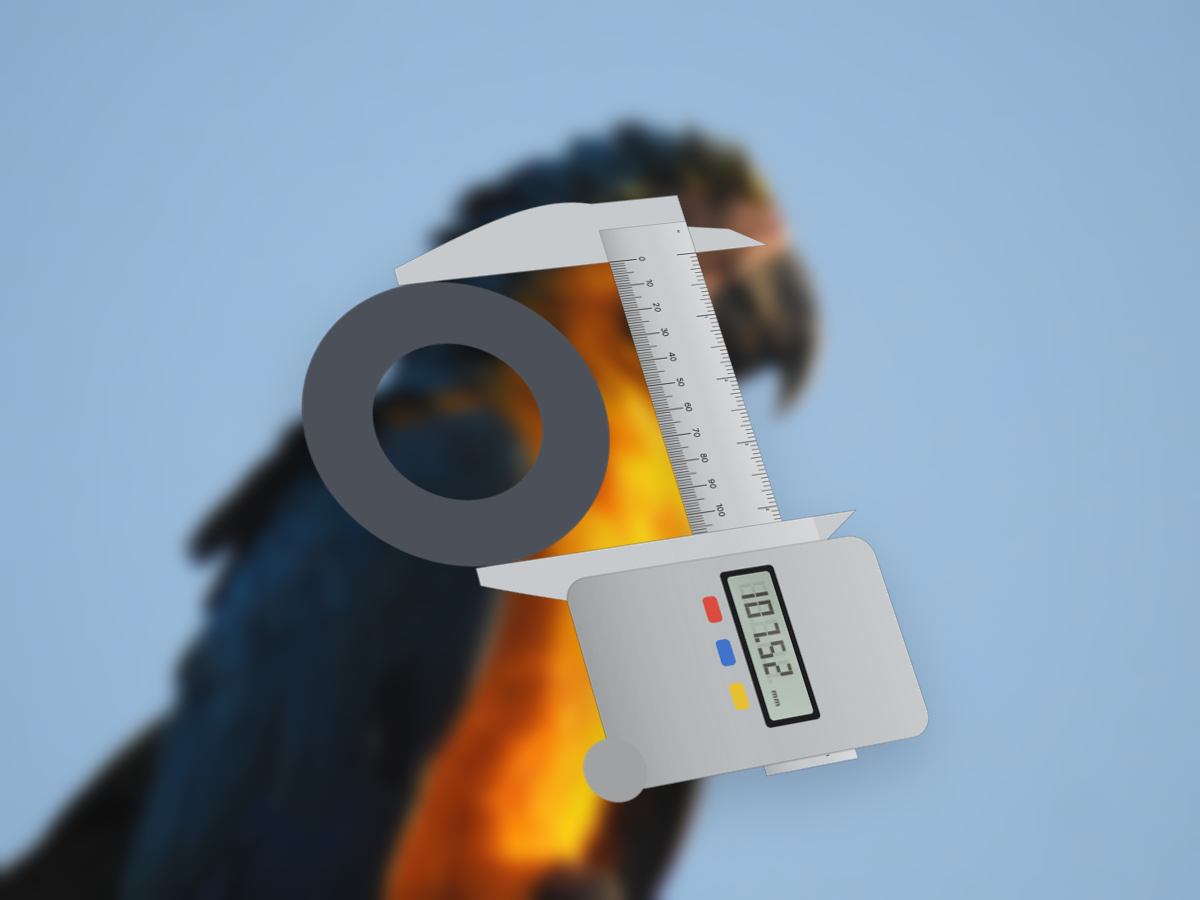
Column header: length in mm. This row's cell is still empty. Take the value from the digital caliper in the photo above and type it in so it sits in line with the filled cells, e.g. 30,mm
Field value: 107.52,mm
